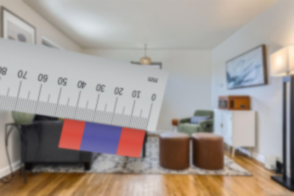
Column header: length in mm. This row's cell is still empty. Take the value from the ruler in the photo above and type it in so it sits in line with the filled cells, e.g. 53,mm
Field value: 45,mm
